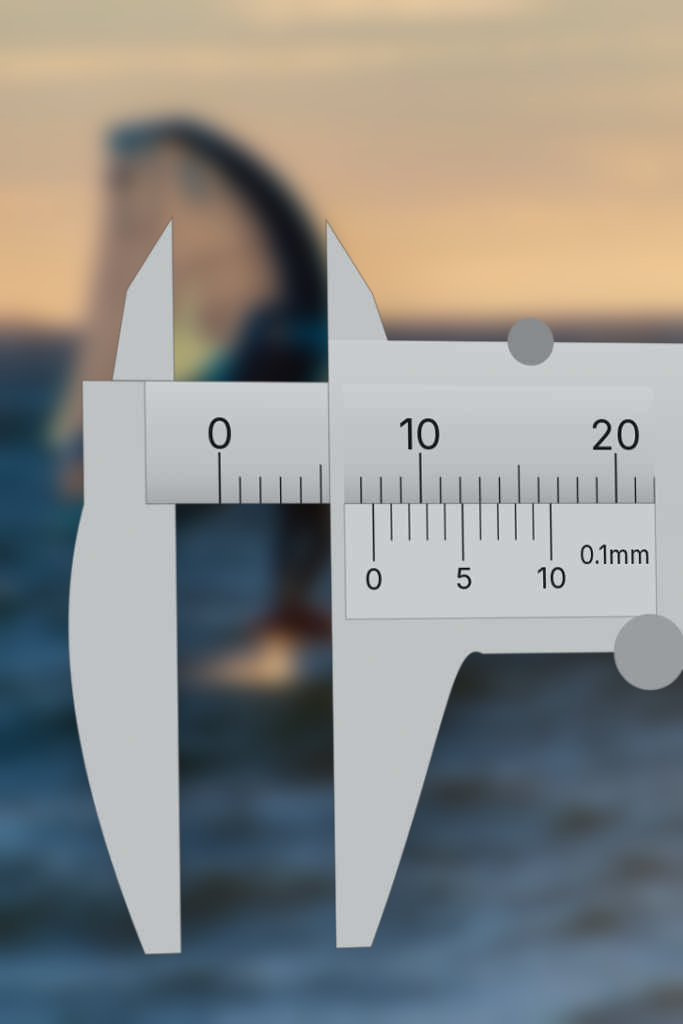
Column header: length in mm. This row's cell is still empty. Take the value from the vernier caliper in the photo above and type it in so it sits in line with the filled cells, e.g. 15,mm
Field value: 7.6,mm
